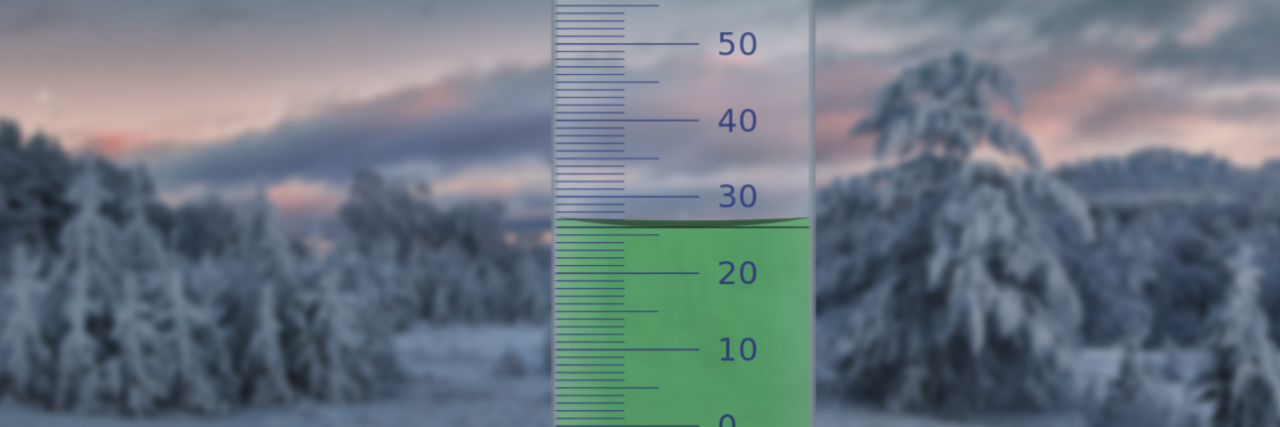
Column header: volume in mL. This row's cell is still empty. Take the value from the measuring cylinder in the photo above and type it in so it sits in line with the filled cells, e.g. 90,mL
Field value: 26,mL
